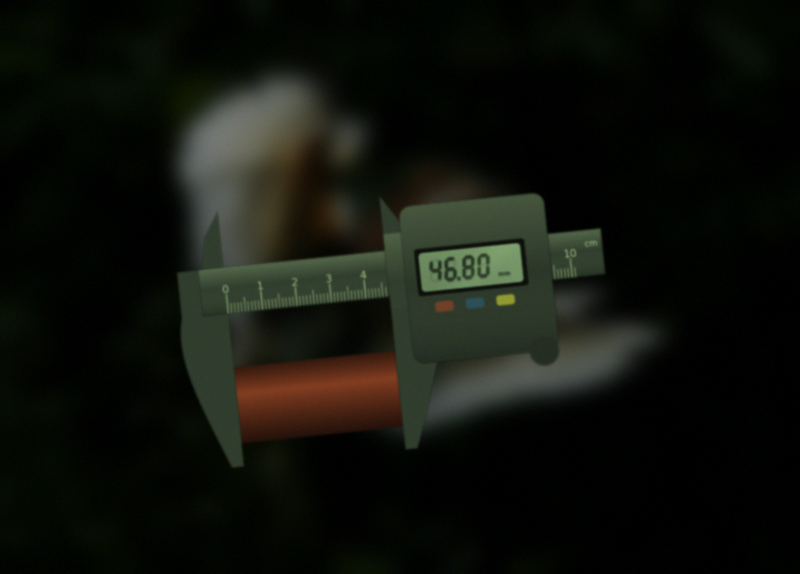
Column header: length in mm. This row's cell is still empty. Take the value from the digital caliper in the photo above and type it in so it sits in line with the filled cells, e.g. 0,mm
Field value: 46.80,mm
